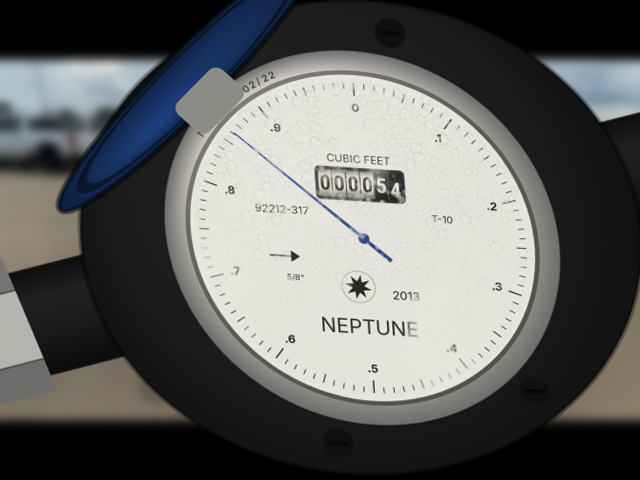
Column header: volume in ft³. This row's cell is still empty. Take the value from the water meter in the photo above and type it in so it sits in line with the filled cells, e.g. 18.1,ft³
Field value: 53.86,ft³
